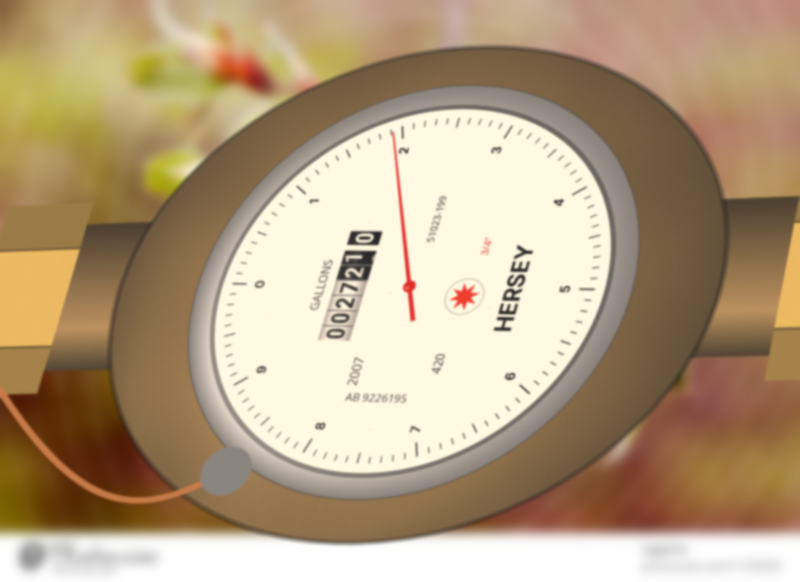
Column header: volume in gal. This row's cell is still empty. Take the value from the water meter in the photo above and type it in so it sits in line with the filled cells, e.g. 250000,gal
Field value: 27211.9,gal
